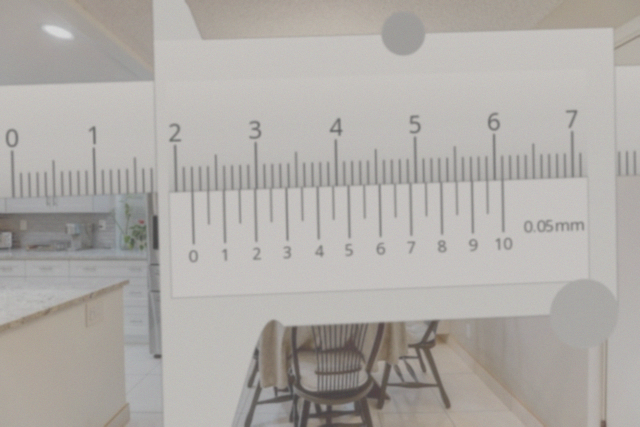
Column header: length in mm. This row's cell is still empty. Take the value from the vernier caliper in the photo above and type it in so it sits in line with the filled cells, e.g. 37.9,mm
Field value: 22.0,mm
